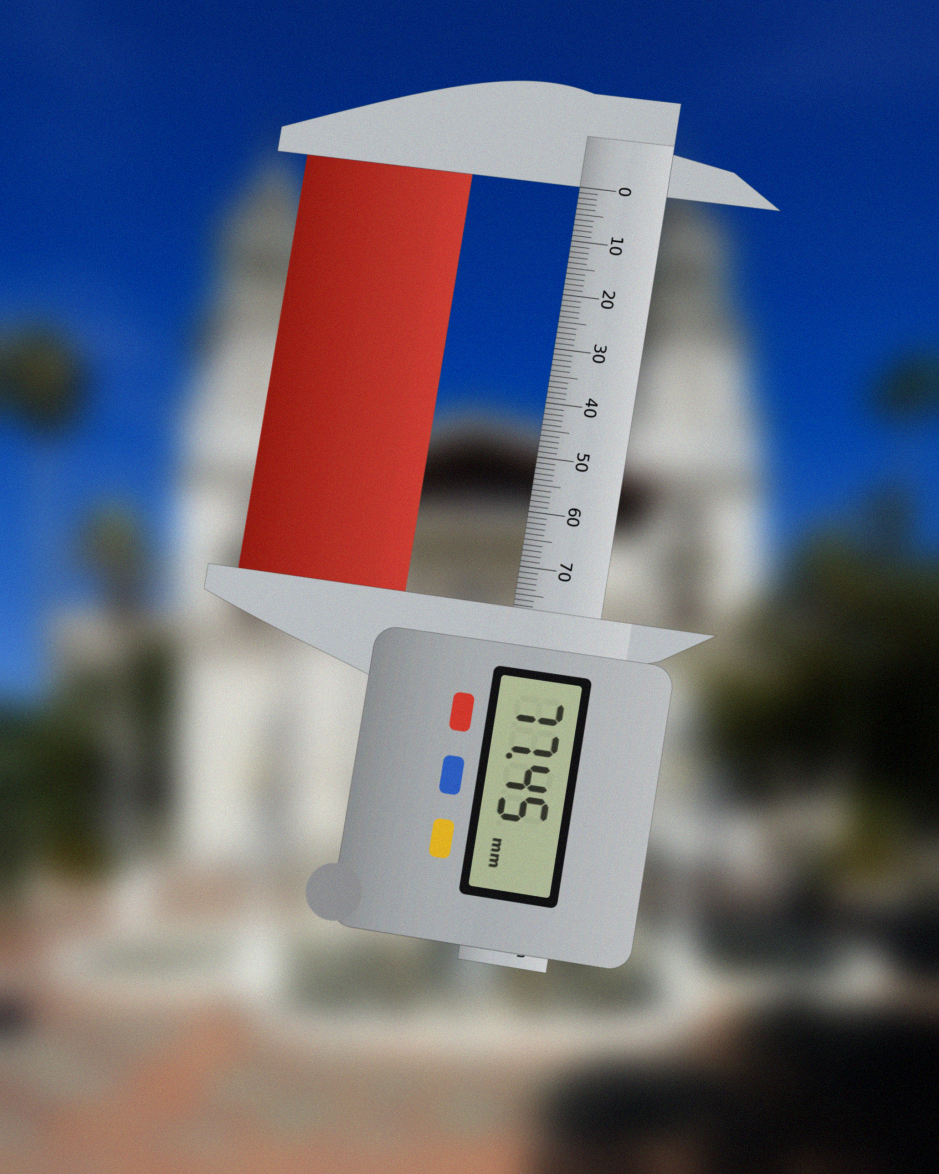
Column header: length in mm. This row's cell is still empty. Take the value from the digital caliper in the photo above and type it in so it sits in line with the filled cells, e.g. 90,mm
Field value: 77.45,mm
